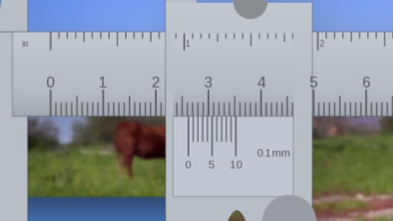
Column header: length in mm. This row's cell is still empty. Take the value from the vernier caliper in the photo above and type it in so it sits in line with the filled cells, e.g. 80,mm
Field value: 26.2,mm
